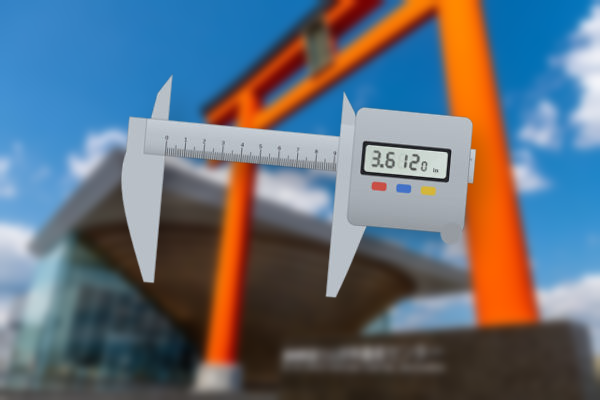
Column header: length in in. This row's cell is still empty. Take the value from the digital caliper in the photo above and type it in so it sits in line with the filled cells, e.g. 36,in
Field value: 3.6120,in
